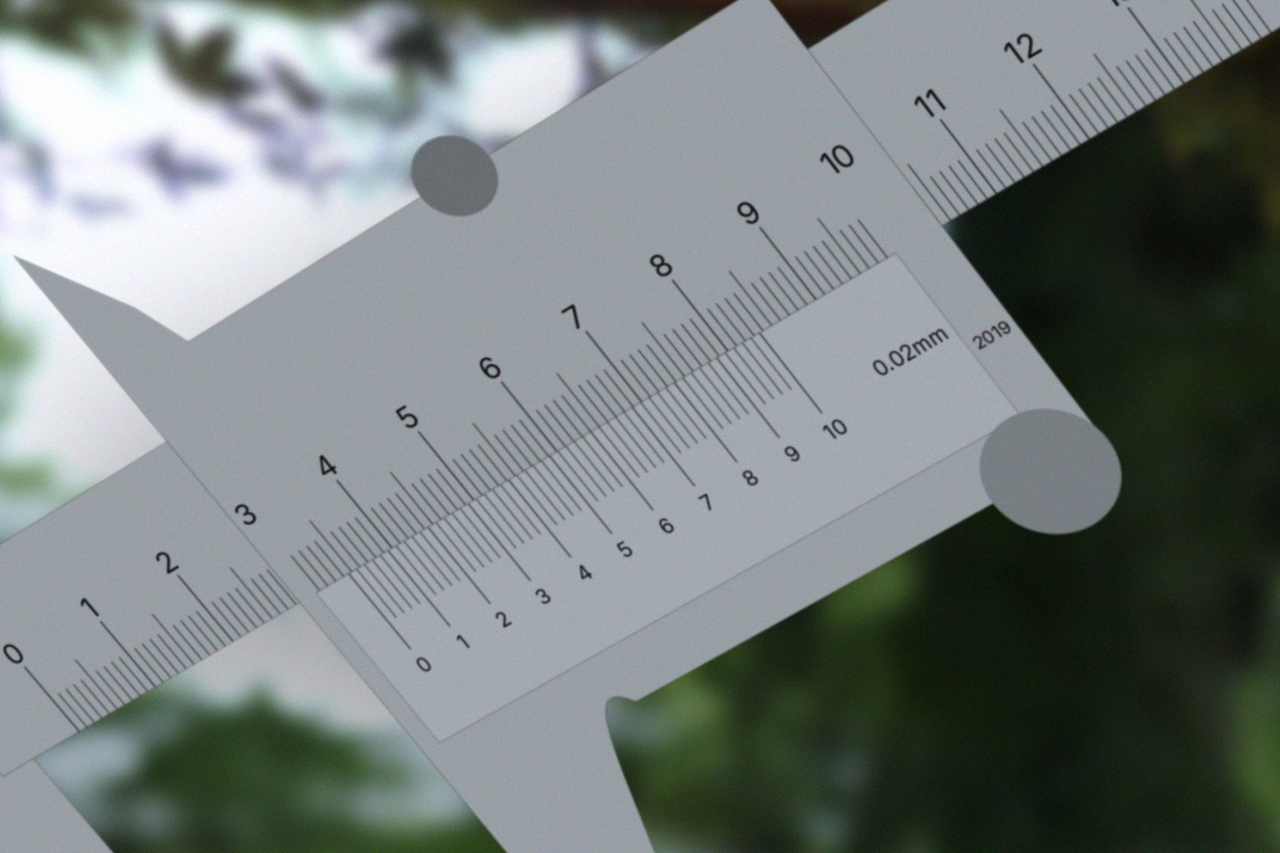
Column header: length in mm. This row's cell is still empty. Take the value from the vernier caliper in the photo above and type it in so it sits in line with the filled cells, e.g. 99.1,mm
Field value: 34.6,mm
